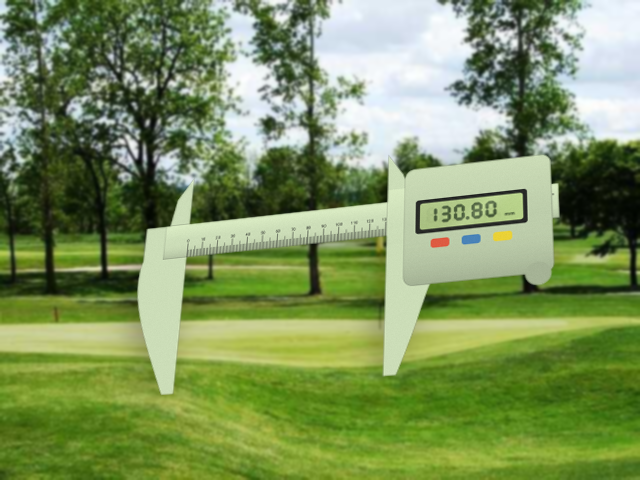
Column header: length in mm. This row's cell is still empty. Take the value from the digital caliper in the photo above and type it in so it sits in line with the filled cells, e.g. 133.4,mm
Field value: 130.80,mm
